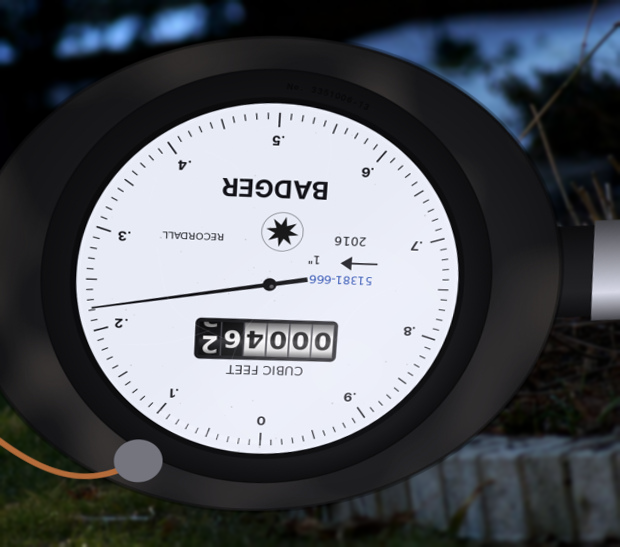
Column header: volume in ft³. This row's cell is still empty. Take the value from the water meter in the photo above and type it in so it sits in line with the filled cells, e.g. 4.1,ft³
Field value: 462.22,ft³
